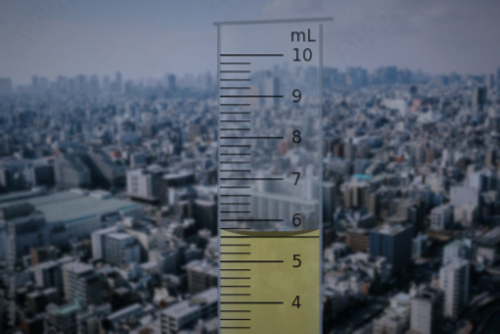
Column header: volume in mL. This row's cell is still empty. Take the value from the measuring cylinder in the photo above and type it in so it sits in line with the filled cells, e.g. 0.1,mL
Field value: 5.6,mL
